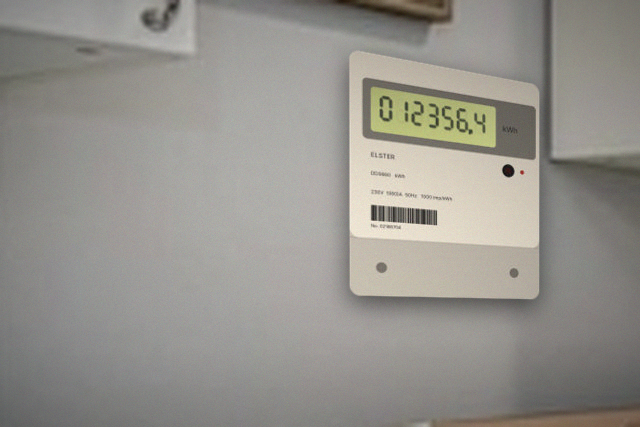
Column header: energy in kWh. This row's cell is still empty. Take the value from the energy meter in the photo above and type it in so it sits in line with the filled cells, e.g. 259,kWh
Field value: 12356.4,kWh
